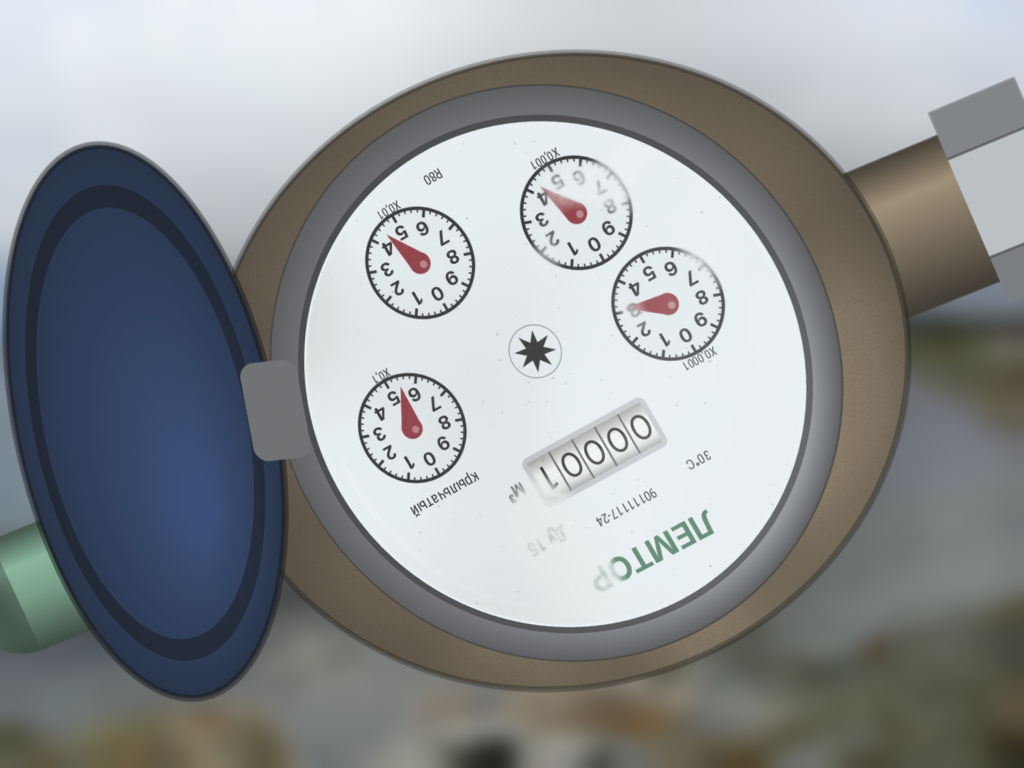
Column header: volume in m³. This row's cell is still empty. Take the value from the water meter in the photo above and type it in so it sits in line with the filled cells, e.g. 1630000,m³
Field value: 1.5443,m³
